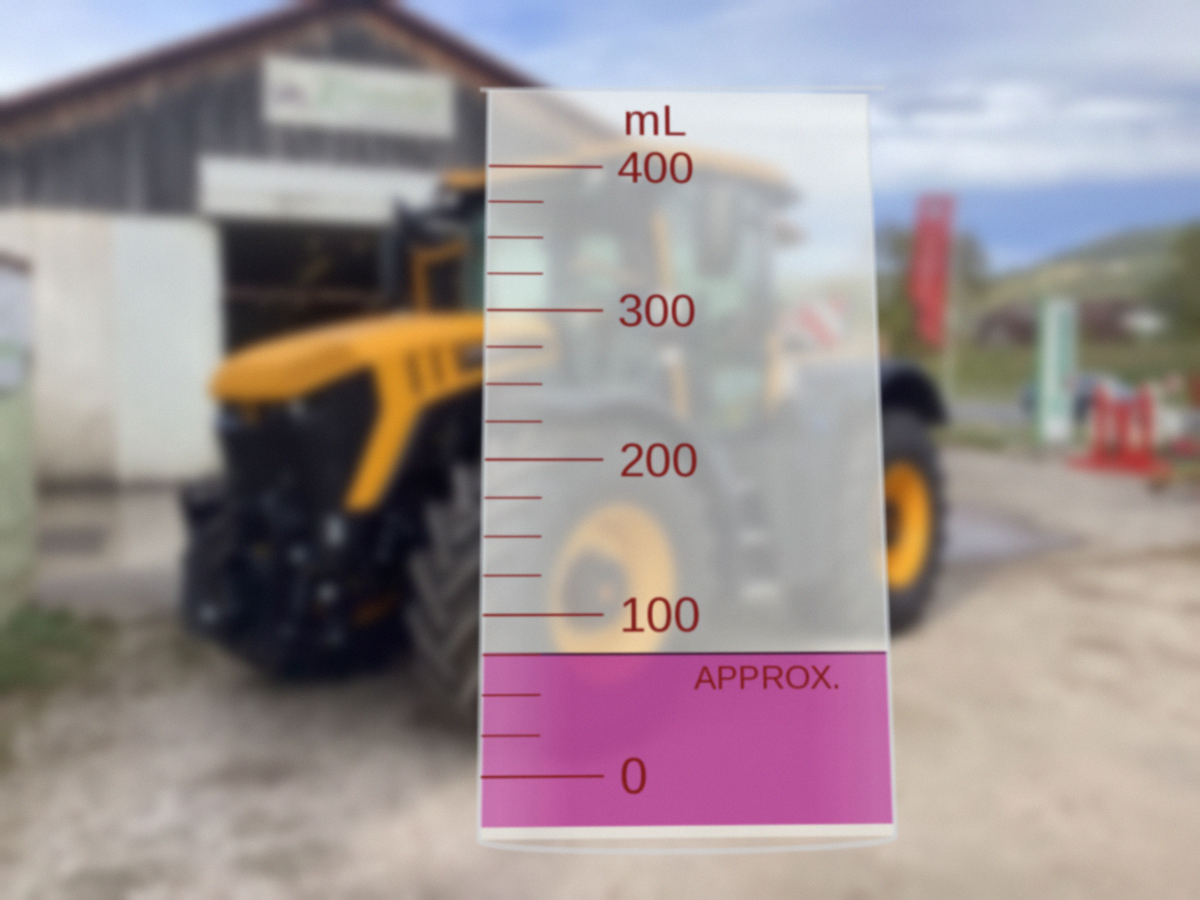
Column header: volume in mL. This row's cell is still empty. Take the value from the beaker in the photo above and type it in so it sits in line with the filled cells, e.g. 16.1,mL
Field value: 75,mL
